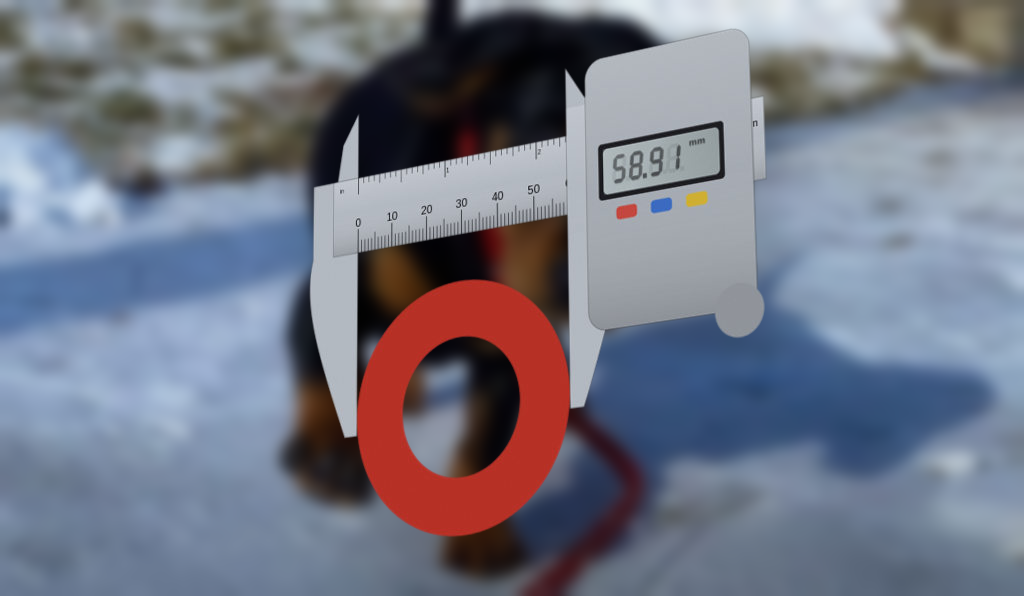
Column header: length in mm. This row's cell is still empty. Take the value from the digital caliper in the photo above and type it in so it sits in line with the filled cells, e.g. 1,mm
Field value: 58.91,mm
